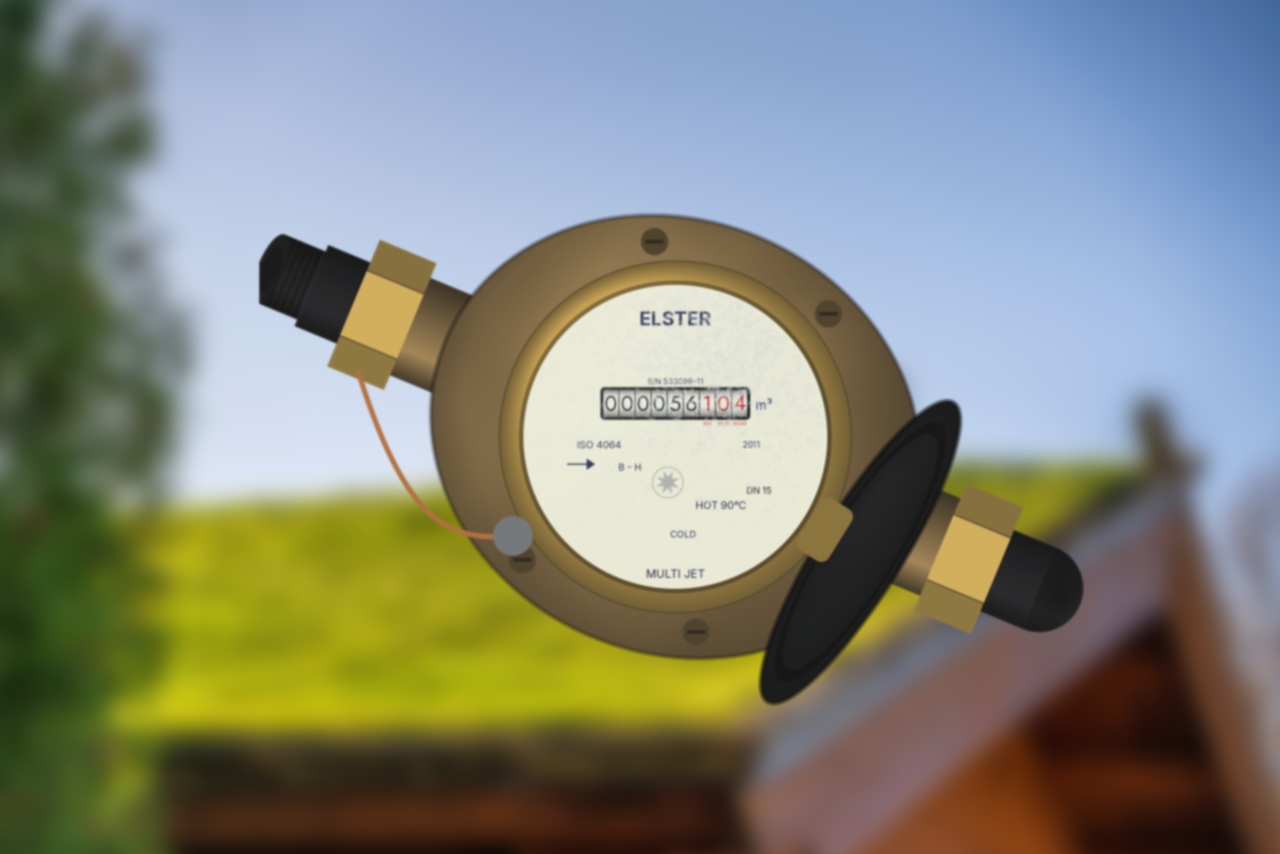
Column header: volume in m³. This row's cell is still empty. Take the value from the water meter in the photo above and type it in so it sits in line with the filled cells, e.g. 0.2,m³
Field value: 56.104,m³
